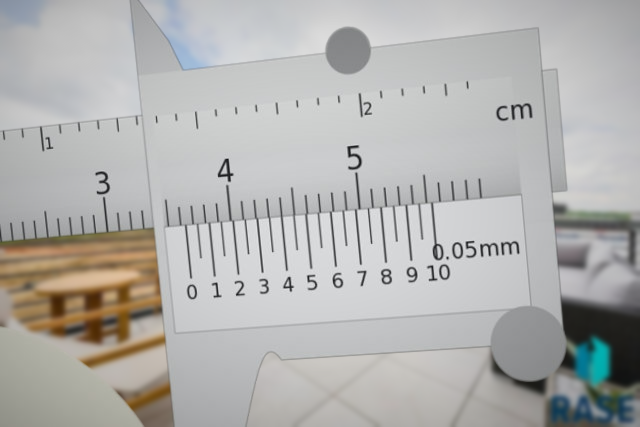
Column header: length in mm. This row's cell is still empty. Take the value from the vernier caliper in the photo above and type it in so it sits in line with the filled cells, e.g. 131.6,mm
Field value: 36.4,mm
